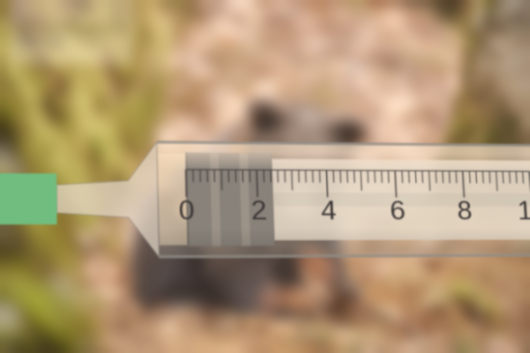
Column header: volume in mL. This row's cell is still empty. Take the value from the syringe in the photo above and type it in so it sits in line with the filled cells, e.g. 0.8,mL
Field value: 0,mL
